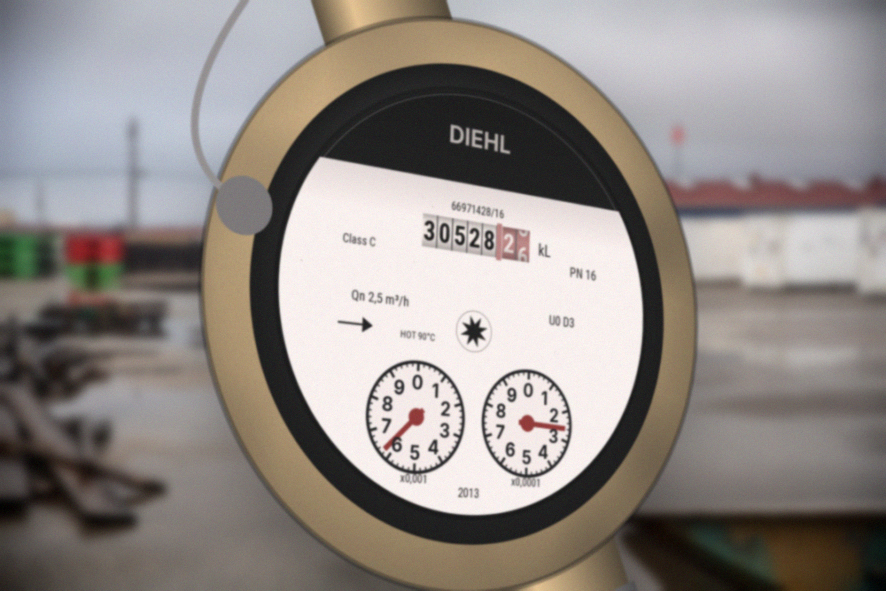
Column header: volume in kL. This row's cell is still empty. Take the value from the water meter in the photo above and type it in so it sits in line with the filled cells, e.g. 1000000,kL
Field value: 30528.2562,kL
